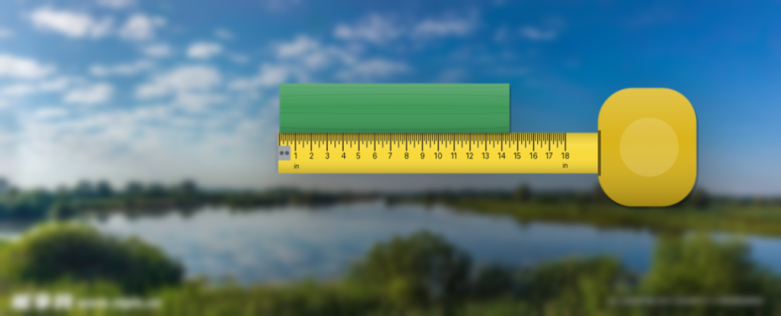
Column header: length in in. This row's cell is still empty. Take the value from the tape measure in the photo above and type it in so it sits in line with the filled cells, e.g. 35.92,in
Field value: 14.5,in
